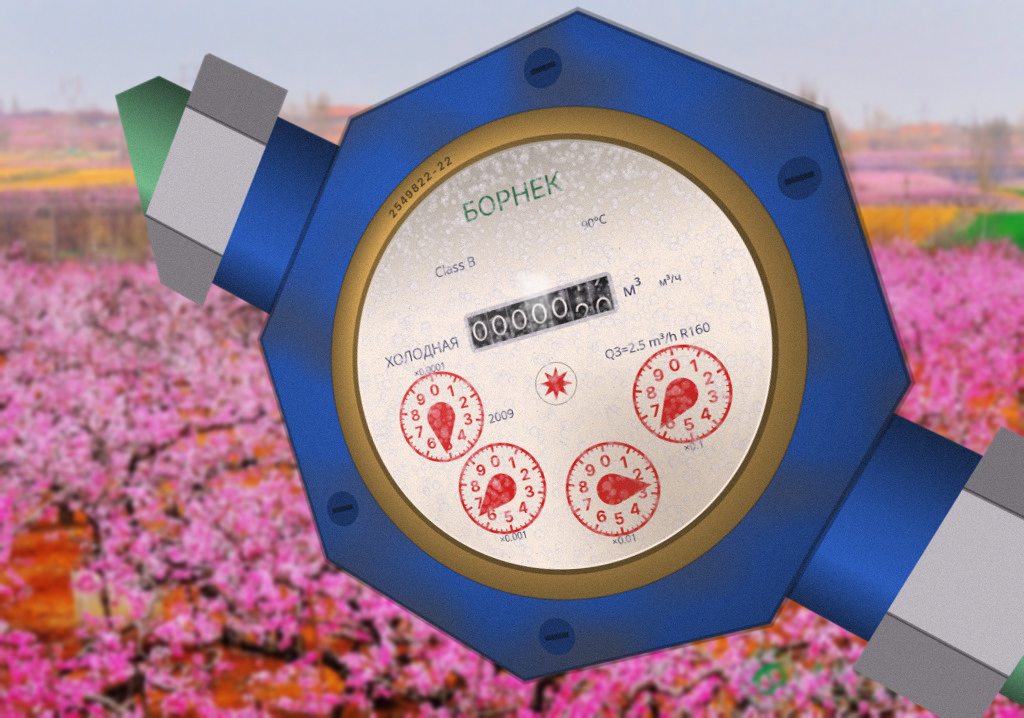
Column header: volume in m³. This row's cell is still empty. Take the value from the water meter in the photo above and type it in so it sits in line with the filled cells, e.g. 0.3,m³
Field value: 19.6265,m³
